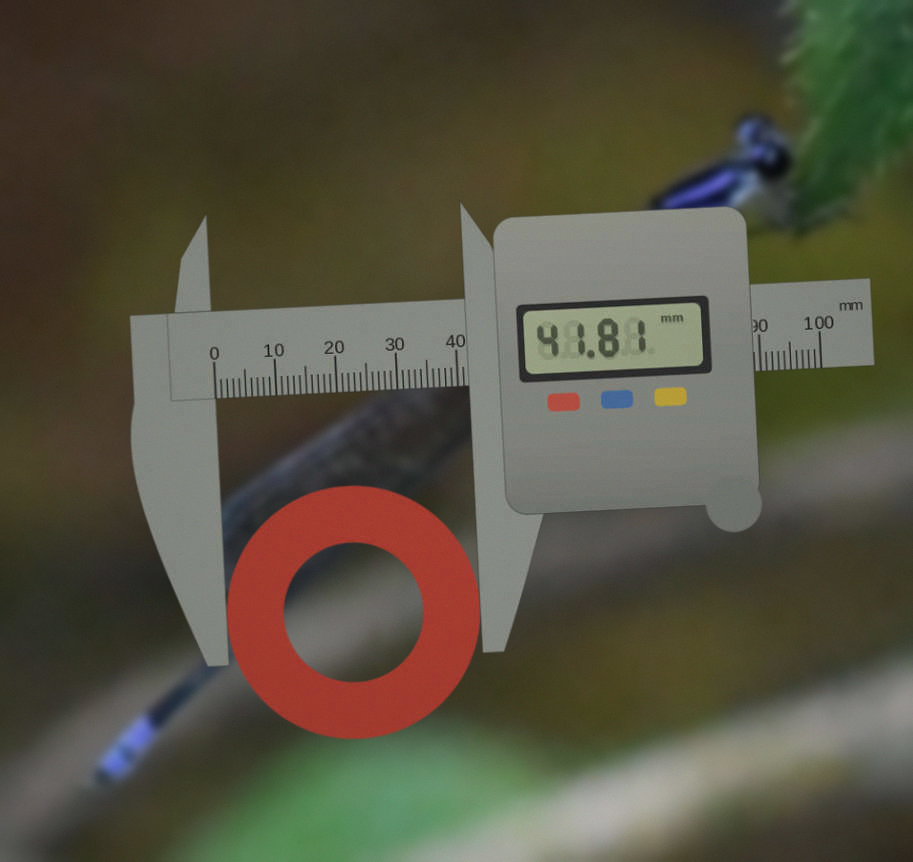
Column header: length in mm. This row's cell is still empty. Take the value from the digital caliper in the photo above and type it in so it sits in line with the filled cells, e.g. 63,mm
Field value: 41.81,mm
